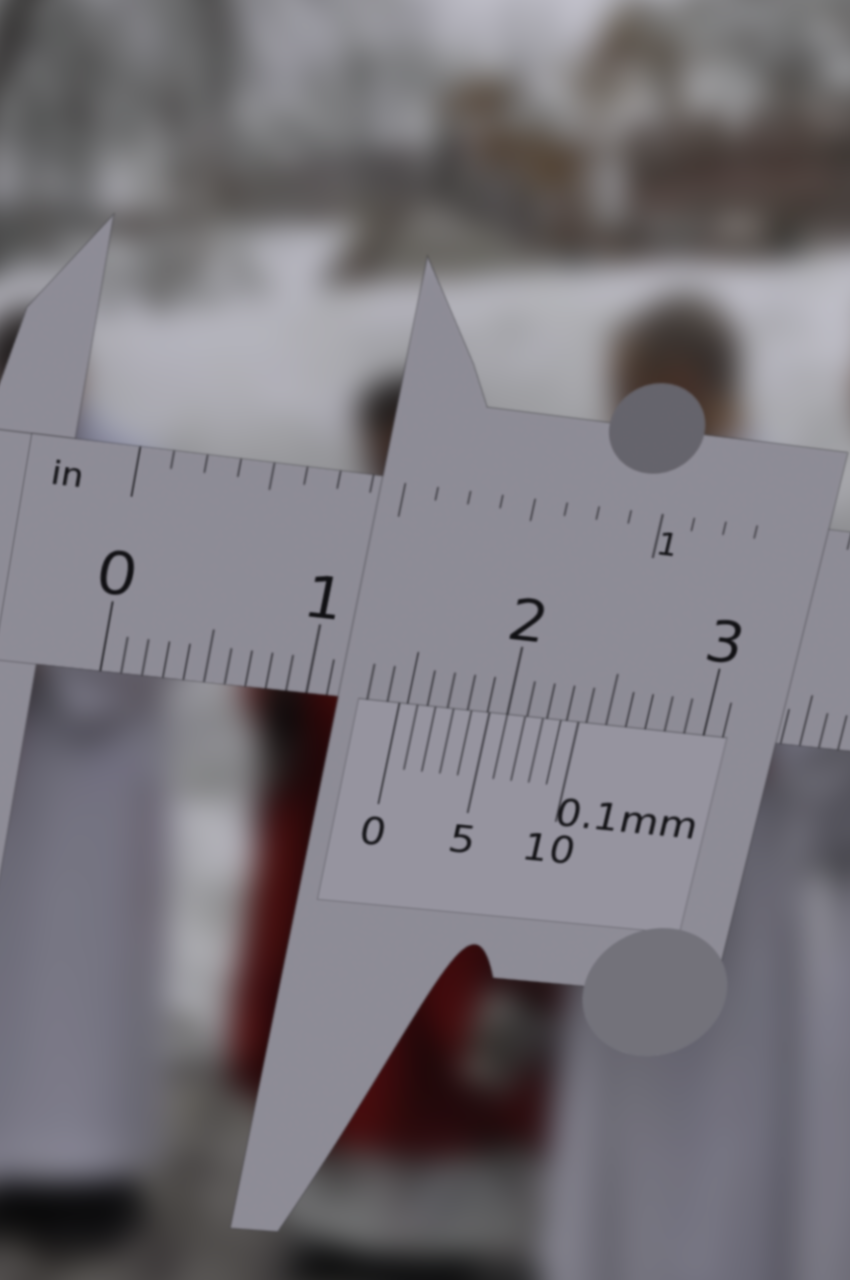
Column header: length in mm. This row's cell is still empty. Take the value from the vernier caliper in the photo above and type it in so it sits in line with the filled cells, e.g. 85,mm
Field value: 14.6,mm
